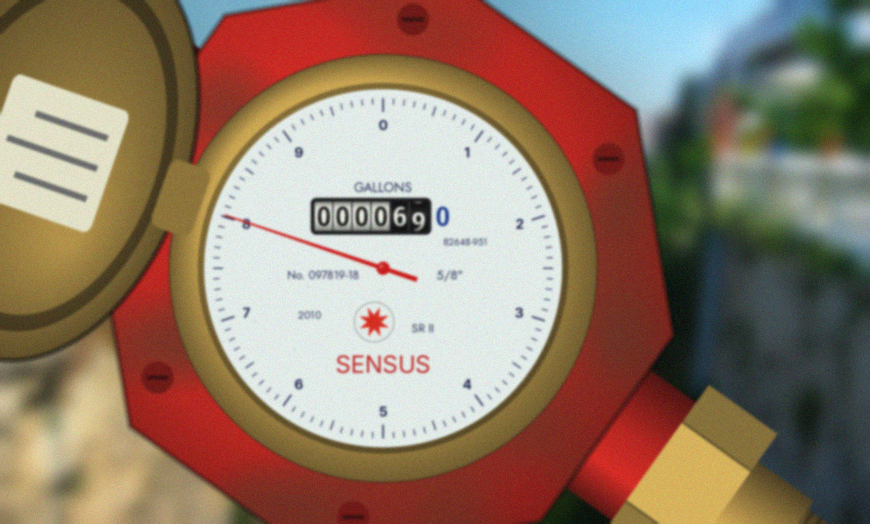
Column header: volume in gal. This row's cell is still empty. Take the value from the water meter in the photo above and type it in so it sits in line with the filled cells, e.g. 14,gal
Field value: 688.0,gal
